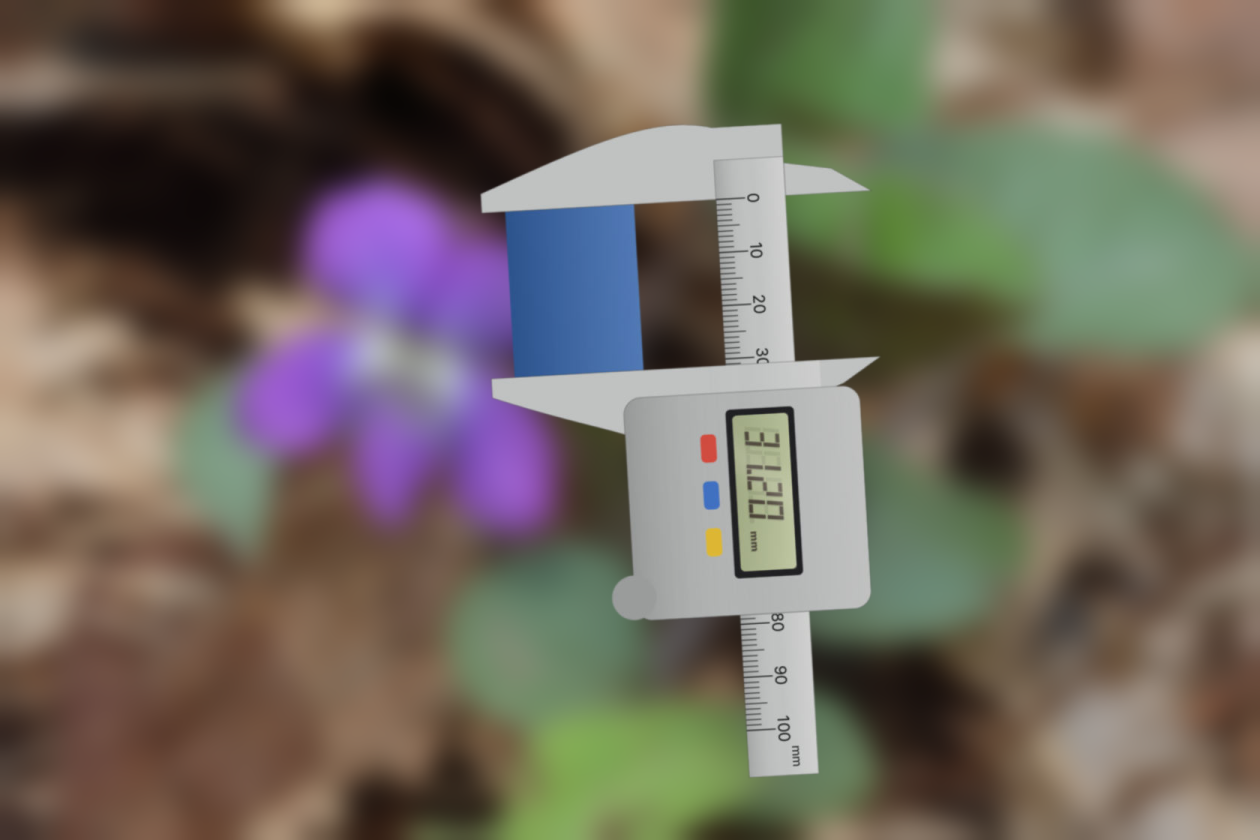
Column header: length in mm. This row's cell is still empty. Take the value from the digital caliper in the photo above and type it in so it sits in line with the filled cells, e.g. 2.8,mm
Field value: 31.20,mm
